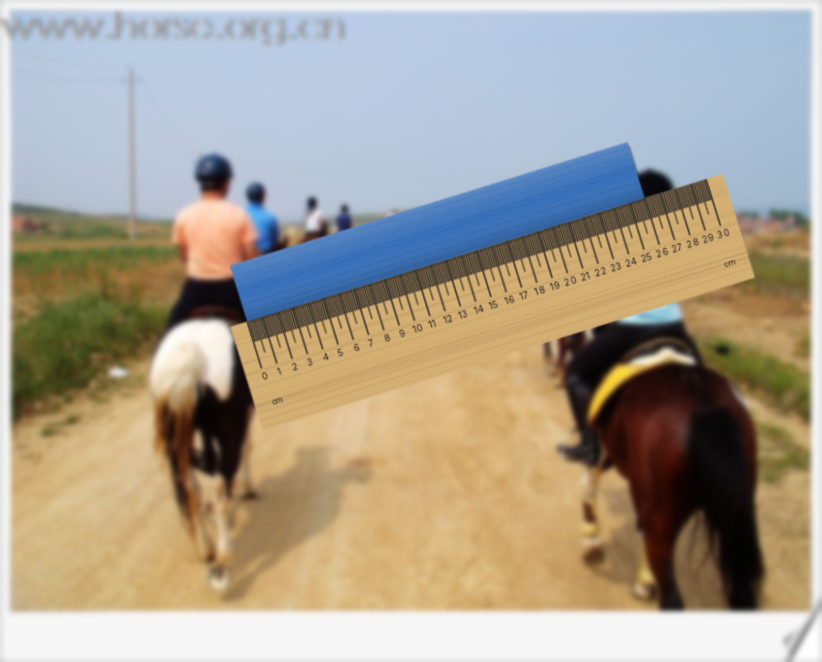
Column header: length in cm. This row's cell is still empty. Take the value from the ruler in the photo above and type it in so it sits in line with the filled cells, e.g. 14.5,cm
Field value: 26,cm
